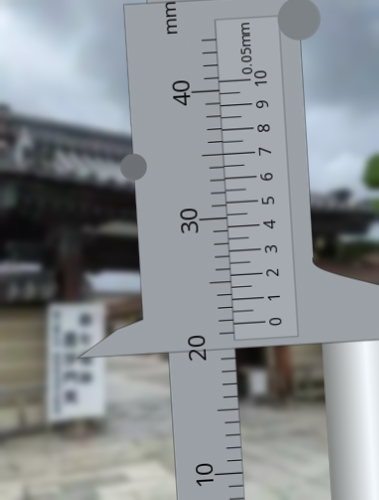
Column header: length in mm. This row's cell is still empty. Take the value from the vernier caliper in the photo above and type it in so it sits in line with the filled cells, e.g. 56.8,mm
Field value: 21.7,mm
